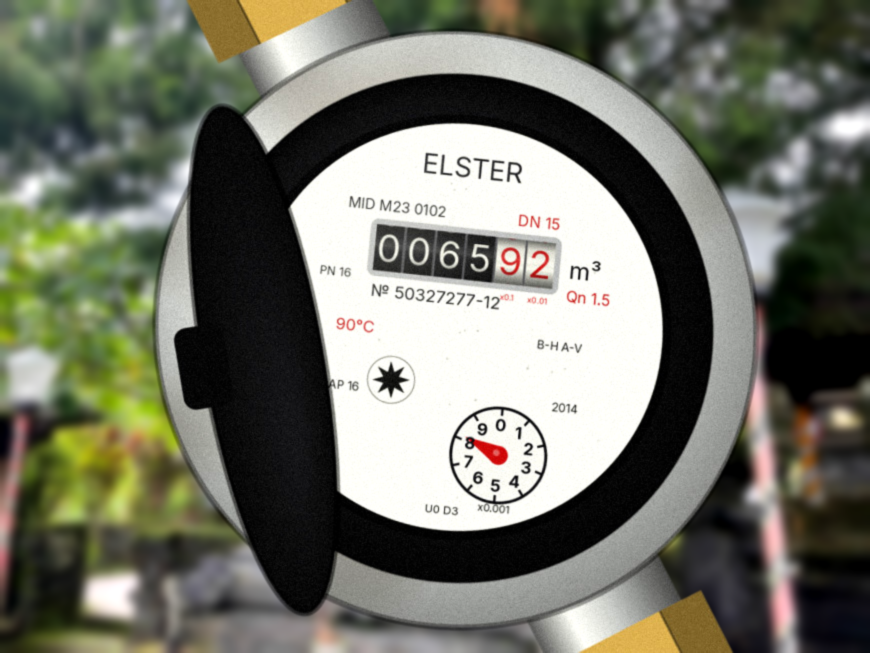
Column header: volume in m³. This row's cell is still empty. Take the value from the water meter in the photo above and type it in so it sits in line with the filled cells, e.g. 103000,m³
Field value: 65.928,m³
